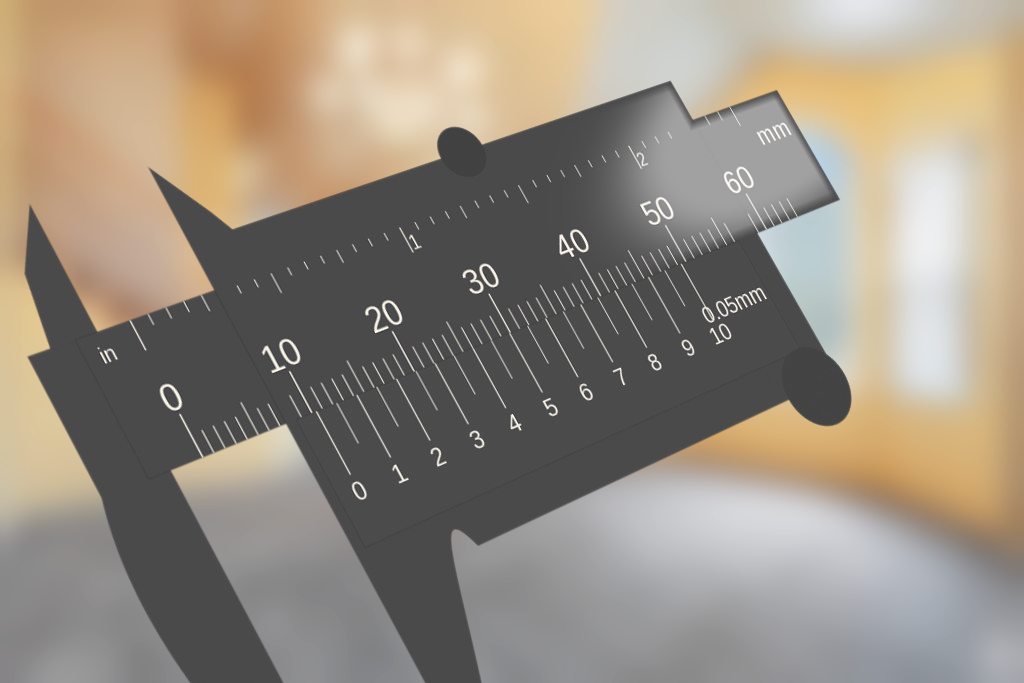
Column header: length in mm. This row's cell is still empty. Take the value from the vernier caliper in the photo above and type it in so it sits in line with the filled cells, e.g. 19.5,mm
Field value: 10.4,mm
